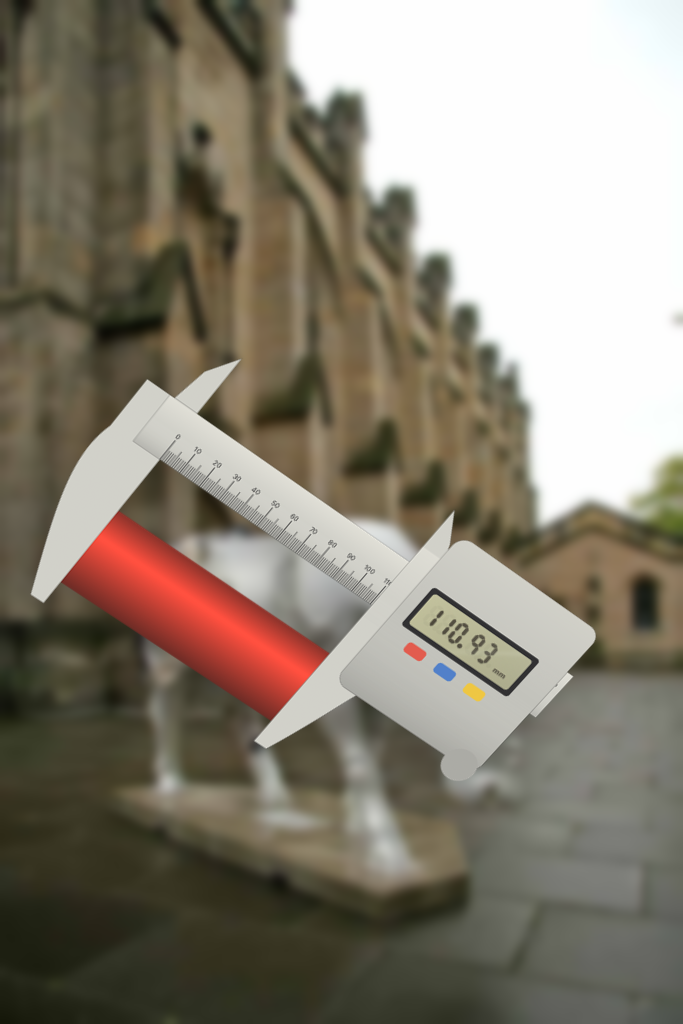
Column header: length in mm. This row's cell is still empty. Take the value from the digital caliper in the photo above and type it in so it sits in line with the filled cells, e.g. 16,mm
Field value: 110.93,mm
